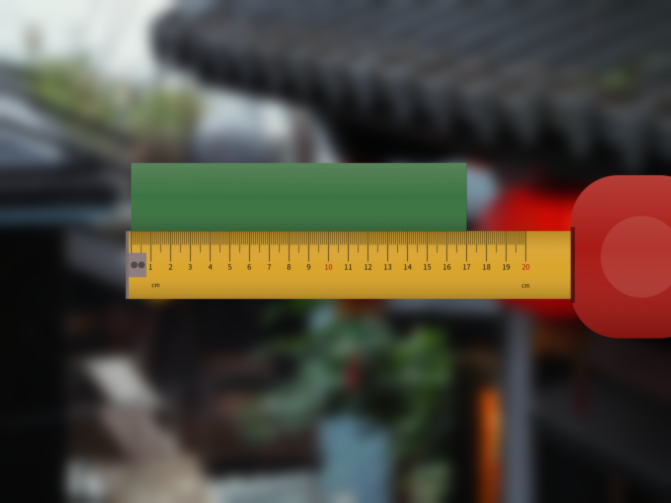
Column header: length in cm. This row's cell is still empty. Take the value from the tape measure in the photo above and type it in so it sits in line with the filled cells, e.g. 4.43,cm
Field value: 17,cm
